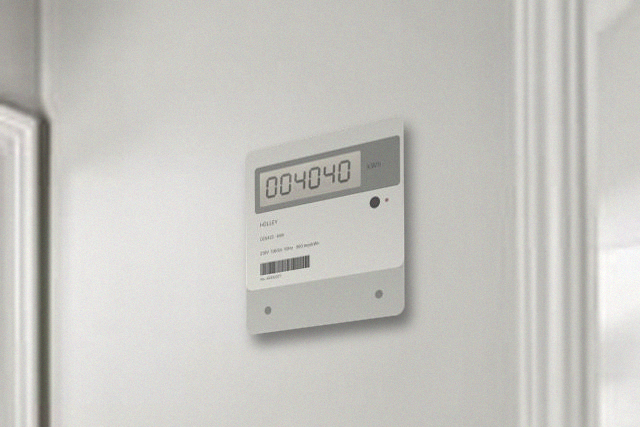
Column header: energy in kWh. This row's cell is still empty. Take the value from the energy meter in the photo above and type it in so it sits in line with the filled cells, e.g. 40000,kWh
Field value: 4040,kWh
